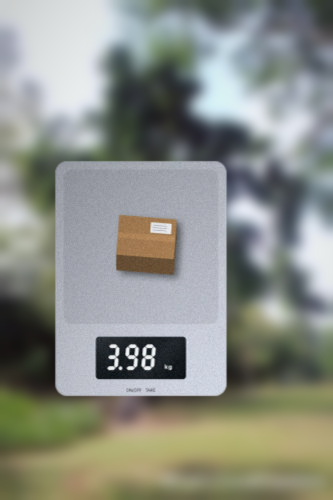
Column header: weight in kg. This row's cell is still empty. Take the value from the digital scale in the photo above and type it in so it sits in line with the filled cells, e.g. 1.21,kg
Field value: 3.98,kg
